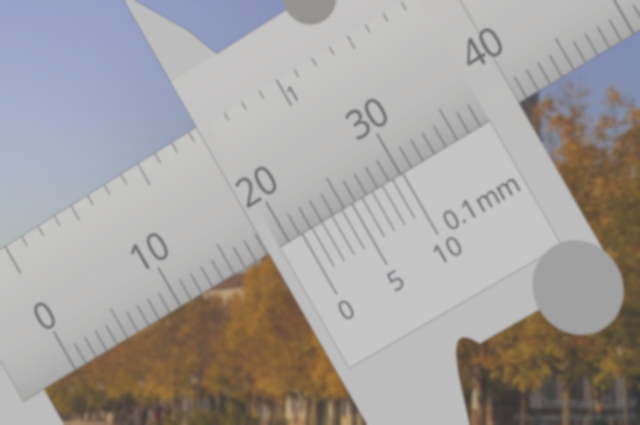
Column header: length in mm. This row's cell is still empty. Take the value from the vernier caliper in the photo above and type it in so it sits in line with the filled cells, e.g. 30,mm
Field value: 21.2,mm
